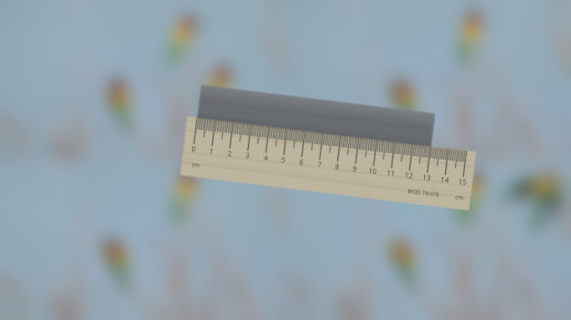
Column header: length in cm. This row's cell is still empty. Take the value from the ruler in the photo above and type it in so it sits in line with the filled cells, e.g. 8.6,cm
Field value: 13,cm
